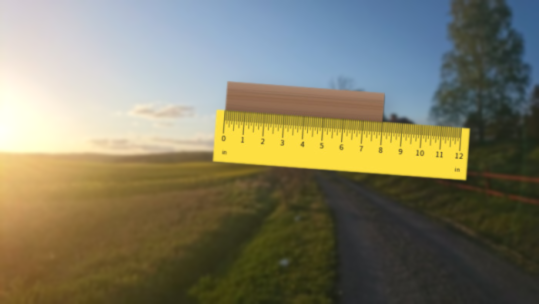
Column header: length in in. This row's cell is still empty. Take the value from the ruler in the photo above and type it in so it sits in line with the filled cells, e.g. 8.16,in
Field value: 8,in
